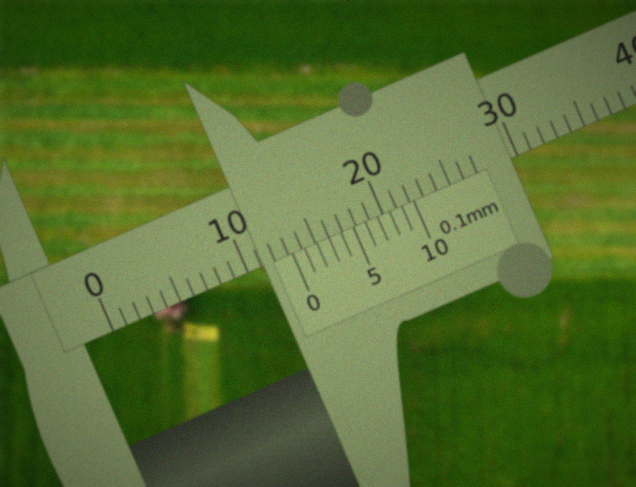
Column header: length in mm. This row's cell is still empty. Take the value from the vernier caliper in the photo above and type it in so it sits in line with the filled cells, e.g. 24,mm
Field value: 13.3,mm
